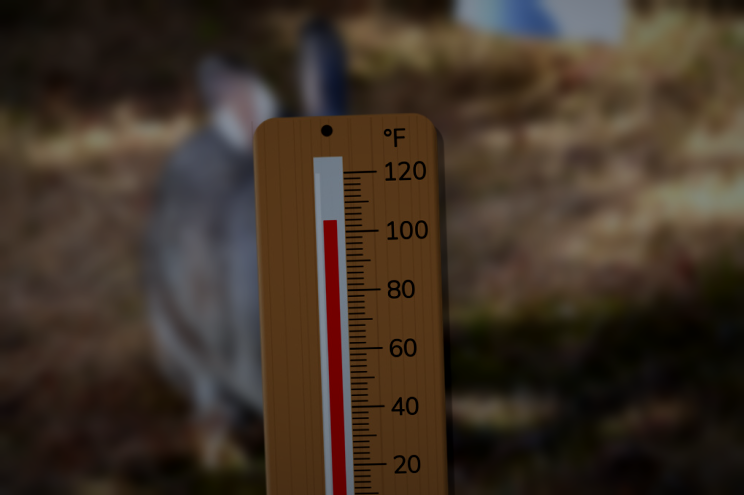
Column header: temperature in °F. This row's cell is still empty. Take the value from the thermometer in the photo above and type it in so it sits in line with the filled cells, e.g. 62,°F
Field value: 104,°F
